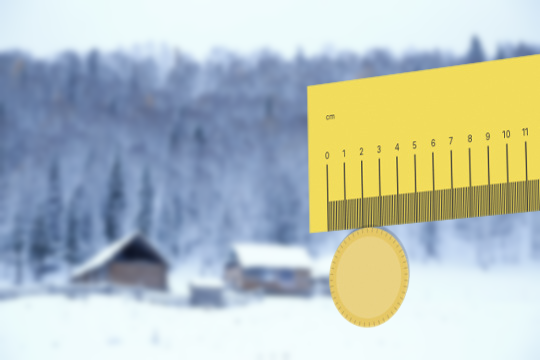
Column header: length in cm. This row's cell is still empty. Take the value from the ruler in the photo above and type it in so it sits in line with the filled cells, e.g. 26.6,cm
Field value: 4.5,cm
